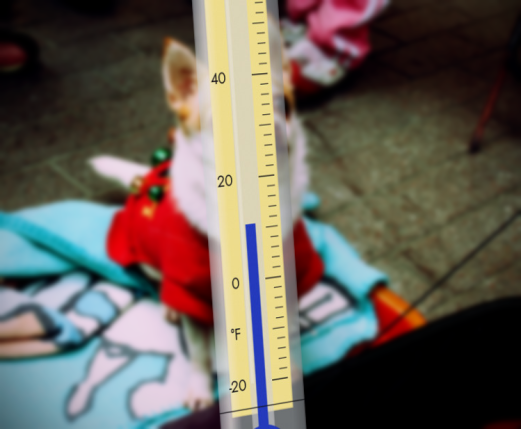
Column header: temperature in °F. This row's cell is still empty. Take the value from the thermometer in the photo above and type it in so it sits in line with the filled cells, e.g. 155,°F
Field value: 11,°F
